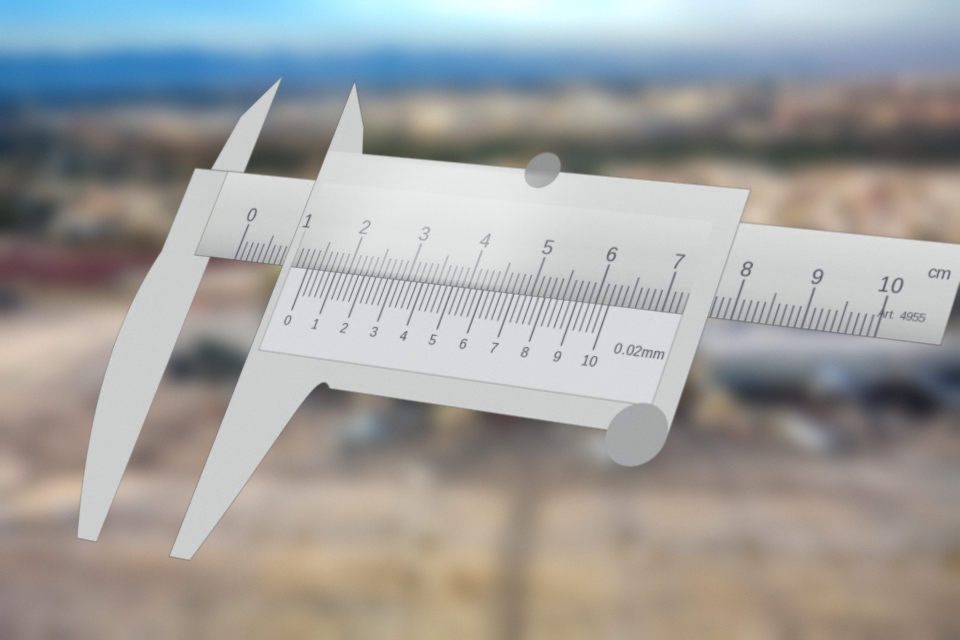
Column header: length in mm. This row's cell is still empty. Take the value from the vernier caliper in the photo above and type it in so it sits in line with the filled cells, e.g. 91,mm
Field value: 13.0,mm
